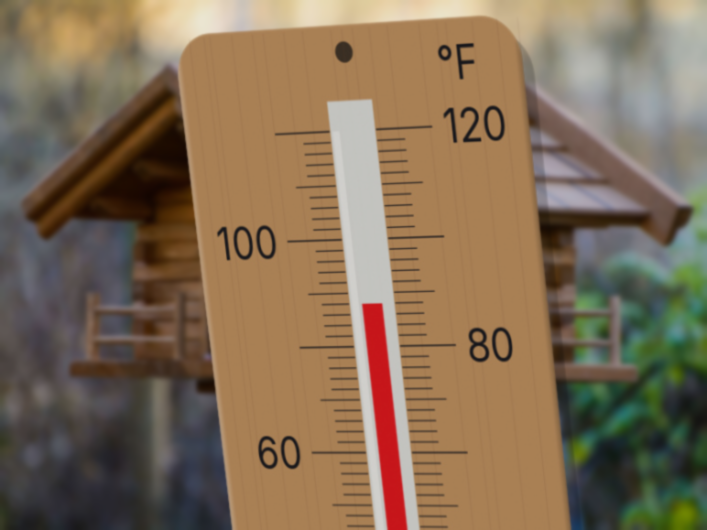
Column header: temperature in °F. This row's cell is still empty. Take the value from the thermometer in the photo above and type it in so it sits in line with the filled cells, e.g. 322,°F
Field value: 88,°F
